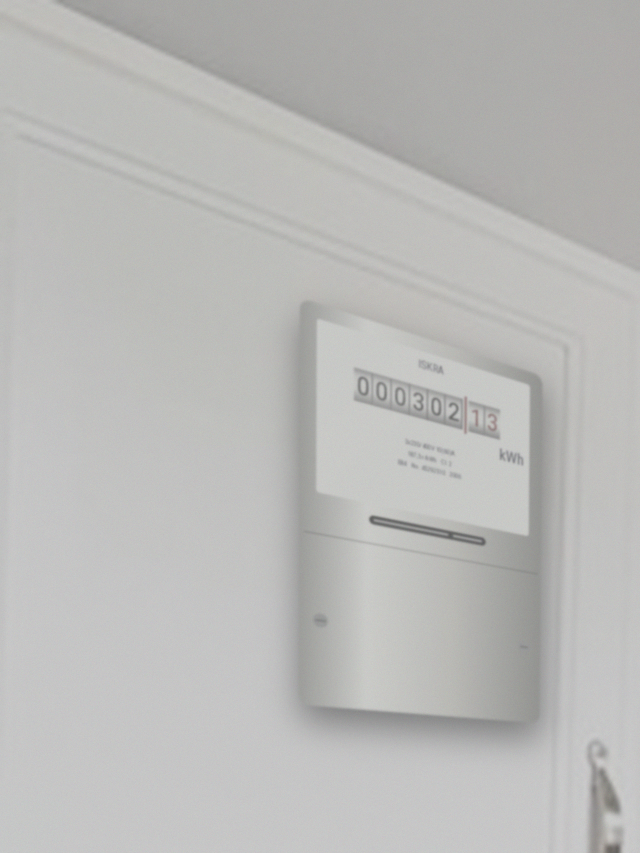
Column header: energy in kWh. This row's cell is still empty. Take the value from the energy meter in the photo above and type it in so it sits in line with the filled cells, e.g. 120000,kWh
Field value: 302.13,kWh
